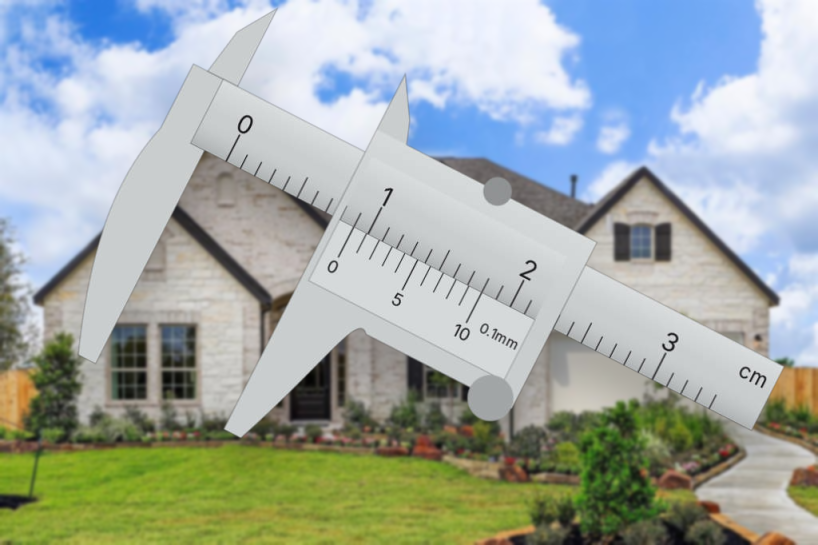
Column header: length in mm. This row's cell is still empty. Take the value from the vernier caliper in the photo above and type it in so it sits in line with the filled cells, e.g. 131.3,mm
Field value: 9.0,mm
